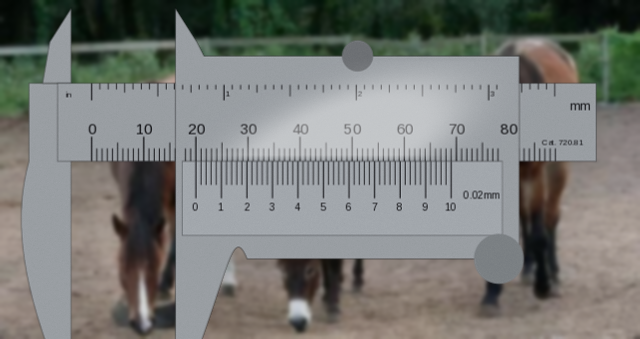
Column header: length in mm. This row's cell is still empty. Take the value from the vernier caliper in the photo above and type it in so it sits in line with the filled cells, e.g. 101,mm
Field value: 20.0,mm
